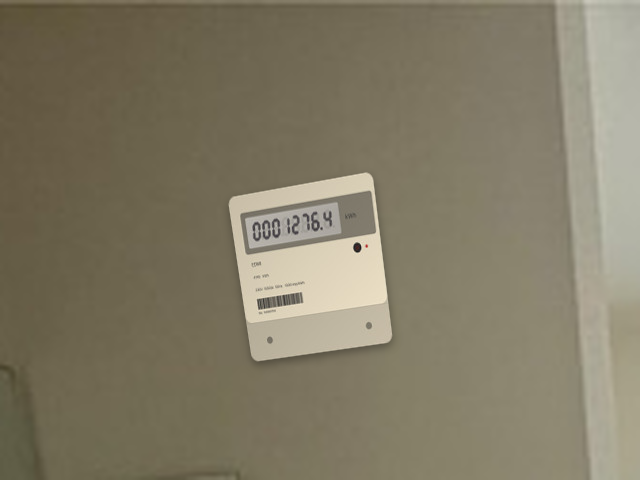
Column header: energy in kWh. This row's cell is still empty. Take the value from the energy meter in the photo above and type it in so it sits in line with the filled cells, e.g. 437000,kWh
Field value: 1276.4,kWh
